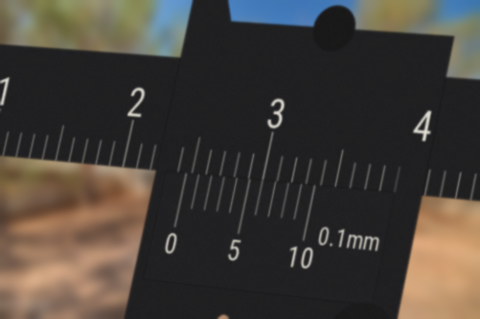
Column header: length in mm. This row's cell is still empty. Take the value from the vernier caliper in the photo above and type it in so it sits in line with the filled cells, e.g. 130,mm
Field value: 24.6,mm
